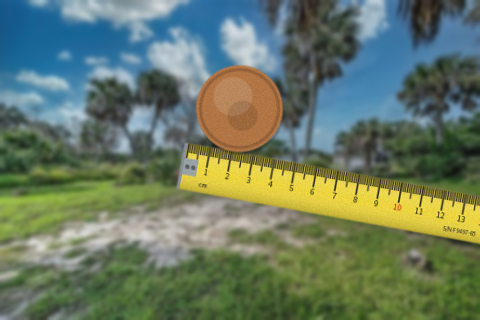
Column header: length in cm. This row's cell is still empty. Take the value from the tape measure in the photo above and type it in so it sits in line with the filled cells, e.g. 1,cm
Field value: 4,cm
